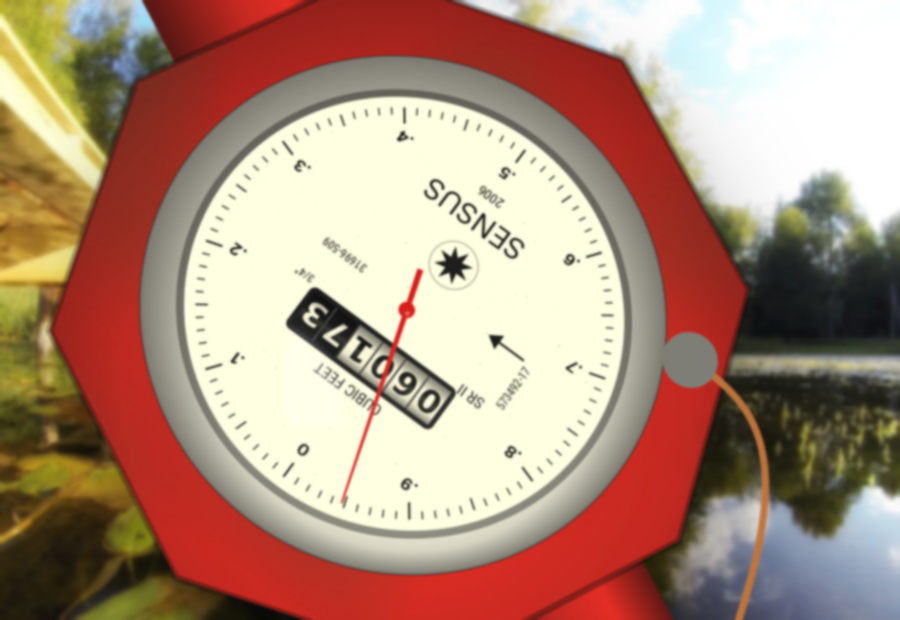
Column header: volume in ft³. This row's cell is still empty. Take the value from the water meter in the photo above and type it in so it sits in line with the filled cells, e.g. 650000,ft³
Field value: 60172.95,ft³
